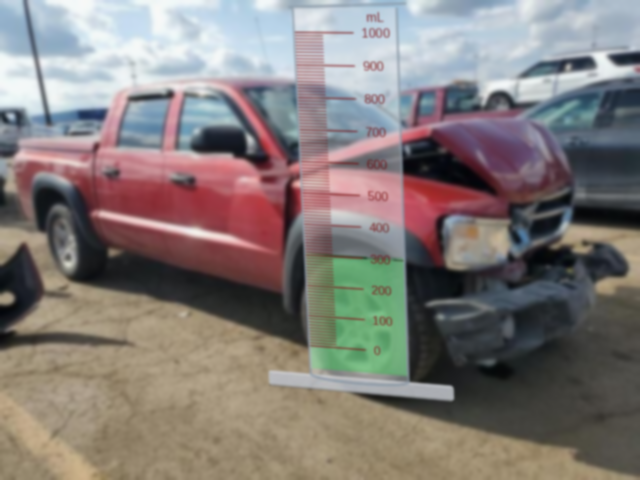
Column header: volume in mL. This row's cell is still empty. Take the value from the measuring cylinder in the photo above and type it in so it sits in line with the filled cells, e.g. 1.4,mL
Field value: 300,mL
